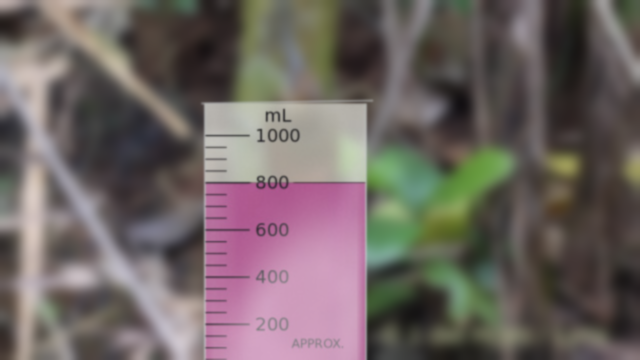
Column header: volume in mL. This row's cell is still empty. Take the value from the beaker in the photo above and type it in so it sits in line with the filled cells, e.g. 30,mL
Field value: 800,mL
